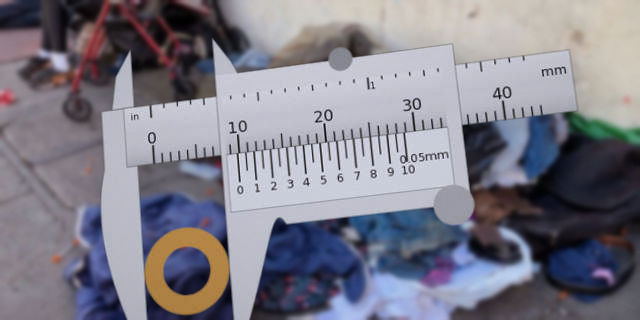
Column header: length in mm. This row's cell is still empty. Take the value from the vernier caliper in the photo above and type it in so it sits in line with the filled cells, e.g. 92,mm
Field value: 9.8,mm
